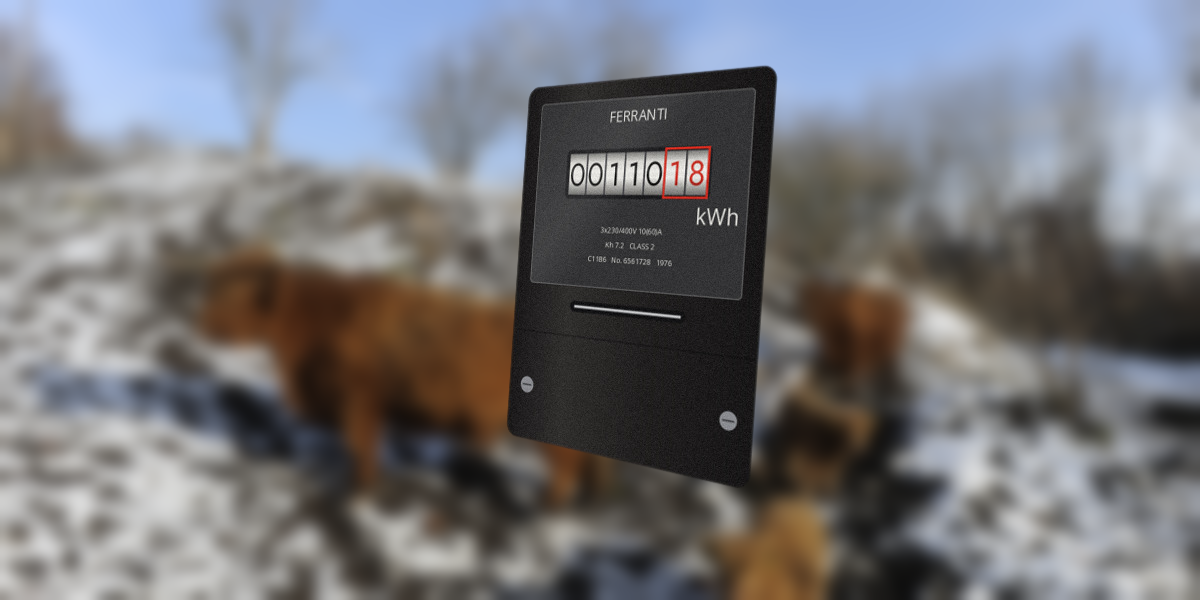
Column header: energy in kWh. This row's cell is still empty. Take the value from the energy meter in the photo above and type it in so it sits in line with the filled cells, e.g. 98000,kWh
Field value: 110.18,kWh
